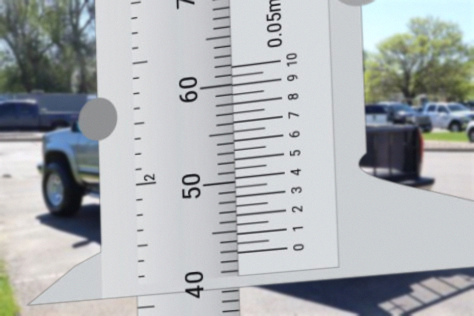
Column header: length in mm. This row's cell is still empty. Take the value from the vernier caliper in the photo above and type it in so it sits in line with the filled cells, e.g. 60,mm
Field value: 42.8,mm
